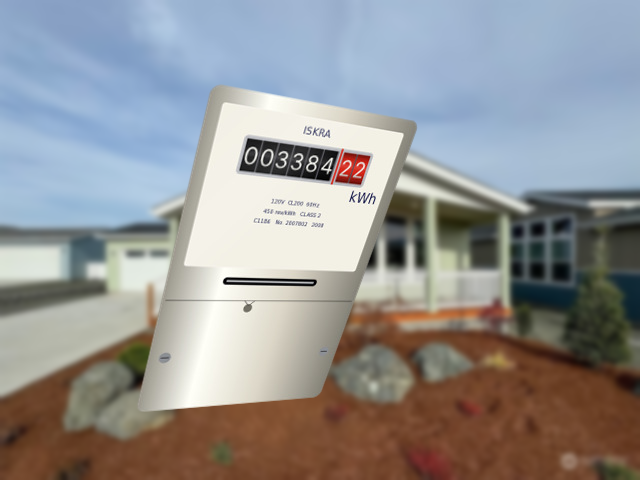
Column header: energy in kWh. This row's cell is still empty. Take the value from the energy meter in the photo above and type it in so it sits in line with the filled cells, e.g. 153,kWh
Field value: 3384.22,kWh
